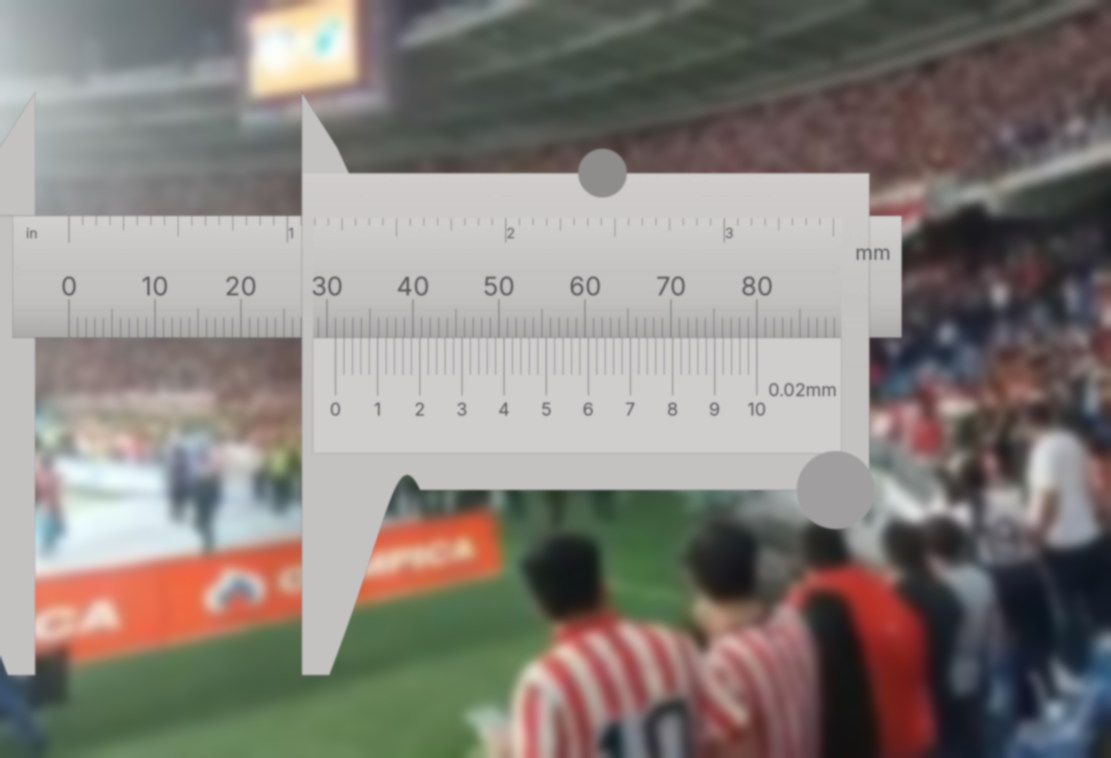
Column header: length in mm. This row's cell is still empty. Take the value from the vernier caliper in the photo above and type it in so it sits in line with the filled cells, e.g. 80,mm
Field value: 31.0,mm
